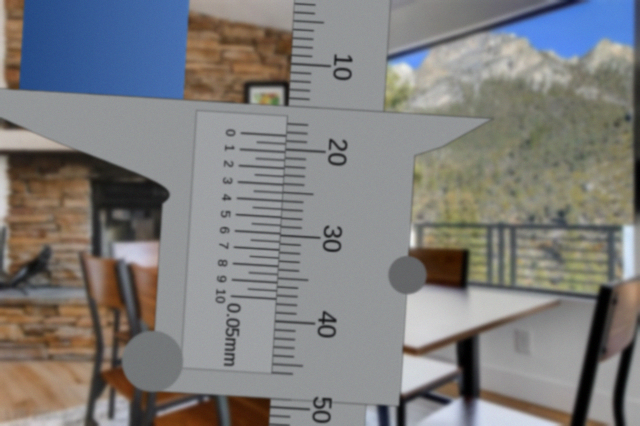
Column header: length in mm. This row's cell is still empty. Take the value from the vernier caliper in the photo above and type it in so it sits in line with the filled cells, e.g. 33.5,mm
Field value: 18.4,mm
